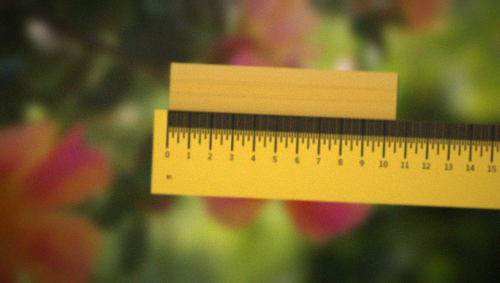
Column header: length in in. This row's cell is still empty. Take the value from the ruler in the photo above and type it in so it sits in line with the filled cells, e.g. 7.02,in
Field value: 10.5,in
